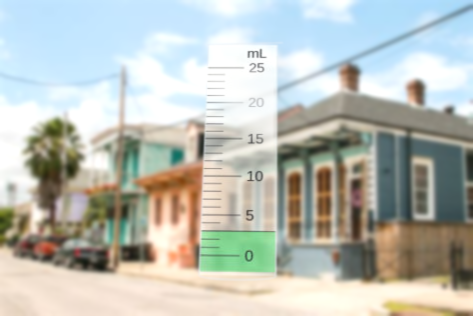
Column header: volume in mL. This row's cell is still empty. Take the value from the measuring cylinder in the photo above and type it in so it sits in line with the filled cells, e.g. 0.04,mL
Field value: 3,mL
